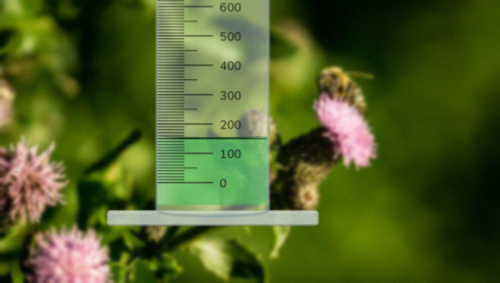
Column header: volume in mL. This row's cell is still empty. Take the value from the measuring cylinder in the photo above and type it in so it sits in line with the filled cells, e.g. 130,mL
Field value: 150,mL
